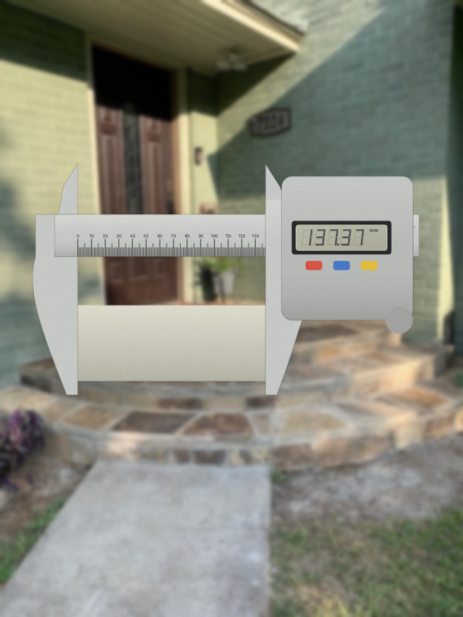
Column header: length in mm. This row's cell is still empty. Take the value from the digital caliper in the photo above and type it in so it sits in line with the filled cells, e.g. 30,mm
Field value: 137.37,mm
